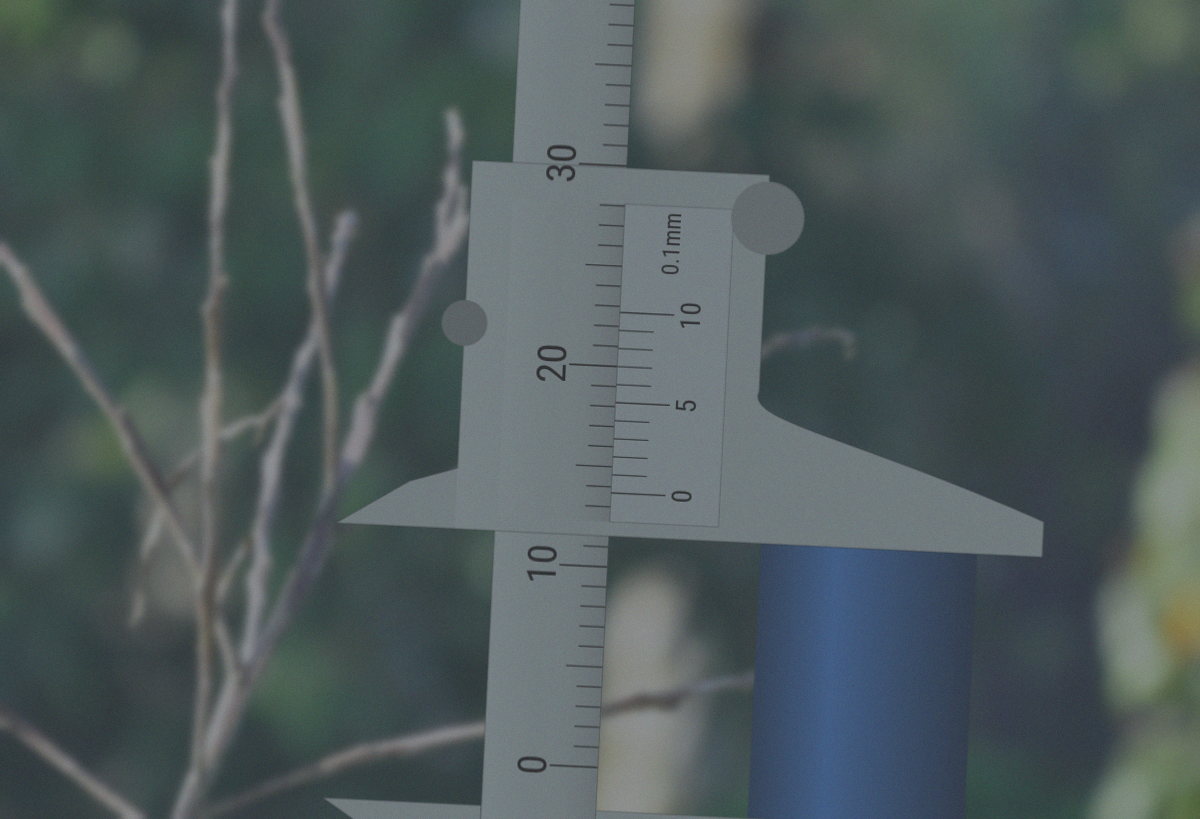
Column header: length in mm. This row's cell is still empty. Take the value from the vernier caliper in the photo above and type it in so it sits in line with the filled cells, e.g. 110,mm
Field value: 13.7,mm
